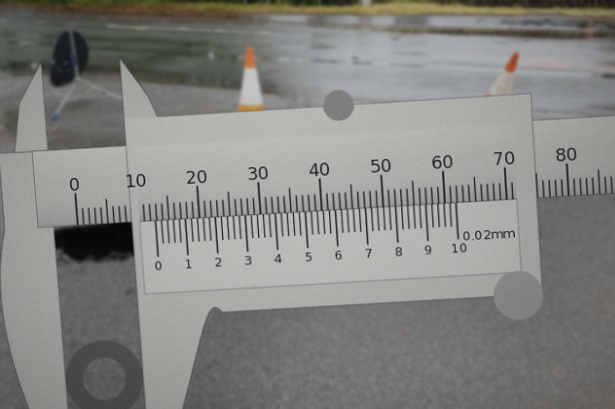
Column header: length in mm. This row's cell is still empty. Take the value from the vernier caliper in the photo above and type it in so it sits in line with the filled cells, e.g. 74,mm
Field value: 12.8,mm
